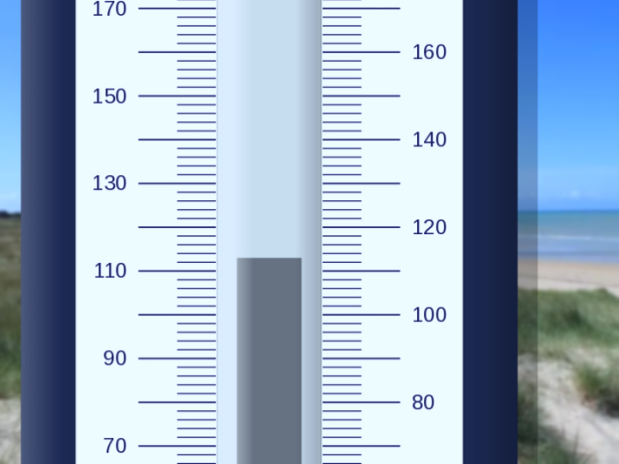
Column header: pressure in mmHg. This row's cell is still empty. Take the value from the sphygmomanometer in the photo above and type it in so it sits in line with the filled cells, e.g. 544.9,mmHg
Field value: 113,mmHg
